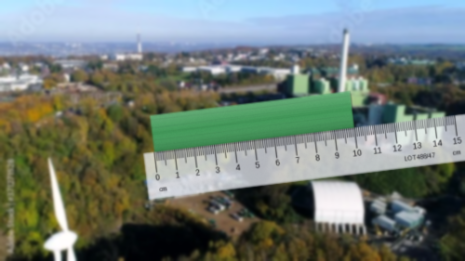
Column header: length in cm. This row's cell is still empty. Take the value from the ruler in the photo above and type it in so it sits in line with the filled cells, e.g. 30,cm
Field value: 10,cm
